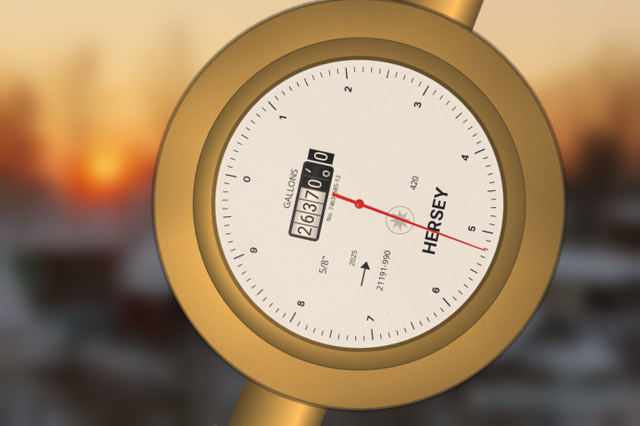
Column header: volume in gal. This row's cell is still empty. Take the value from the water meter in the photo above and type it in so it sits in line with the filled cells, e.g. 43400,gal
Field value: 2637075.2,gal
